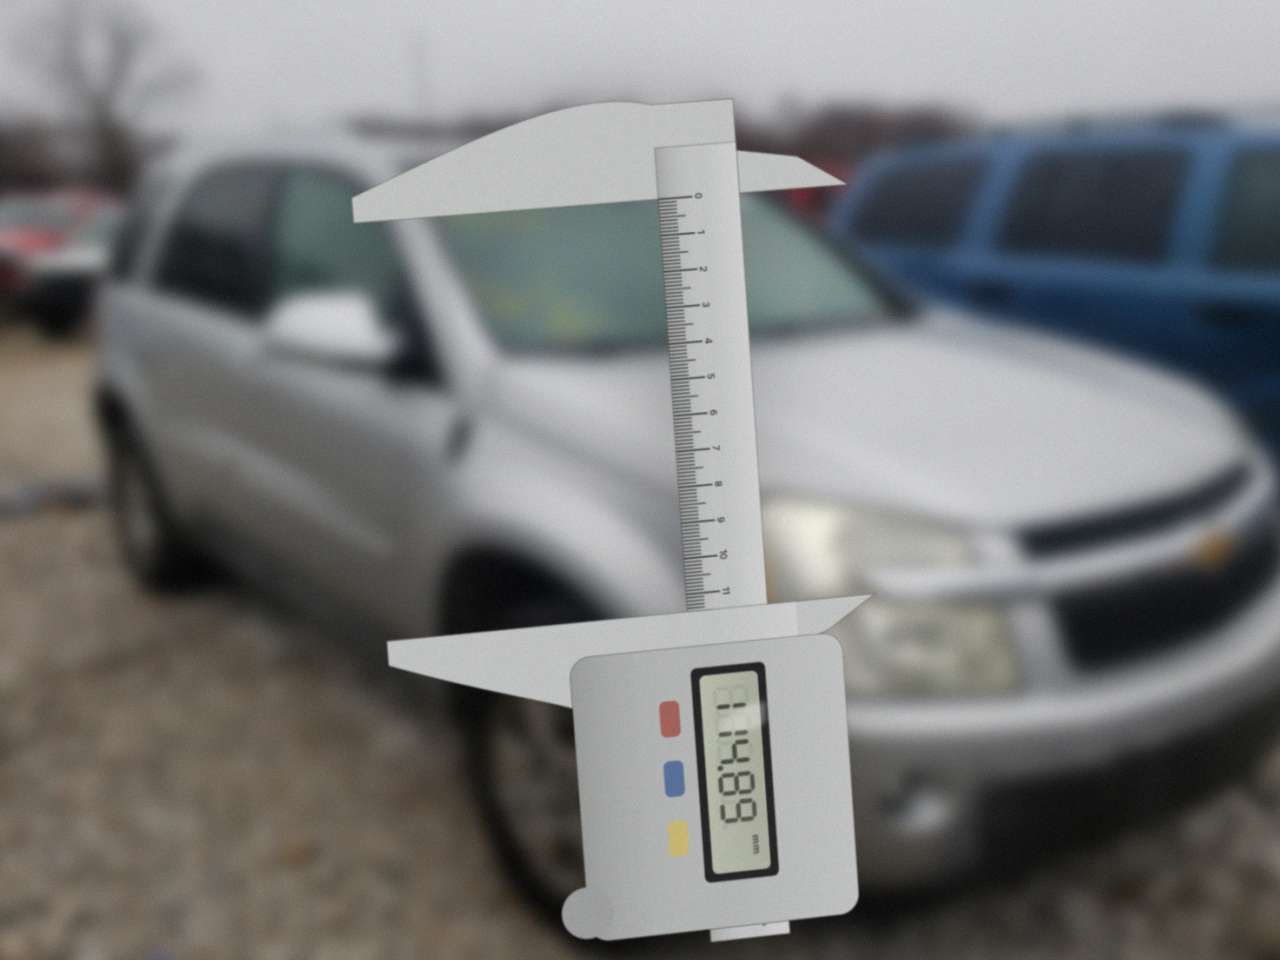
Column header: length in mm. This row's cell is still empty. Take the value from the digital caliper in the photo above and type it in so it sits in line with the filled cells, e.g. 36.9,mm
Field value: 114.89,mm
